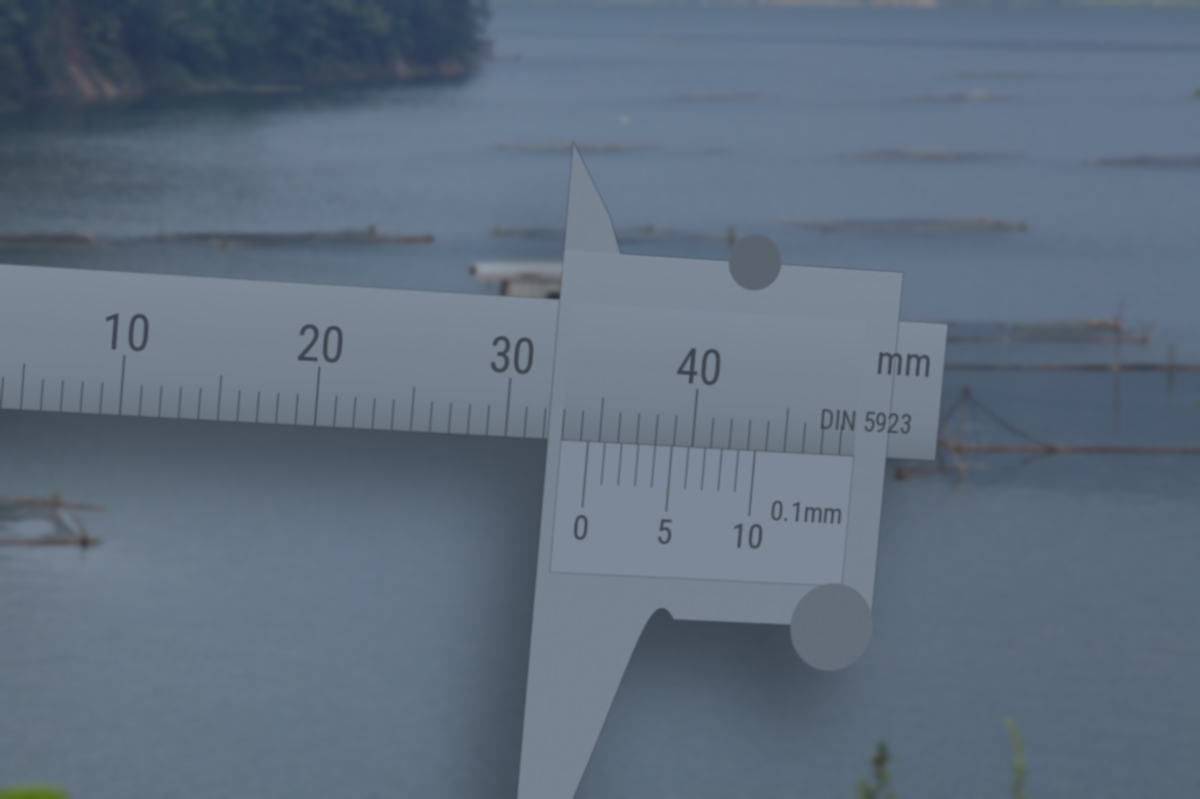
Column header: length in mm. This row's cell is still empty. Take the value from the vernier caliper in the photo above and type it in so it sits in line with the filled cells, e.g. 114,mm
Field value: 34.4,mm
